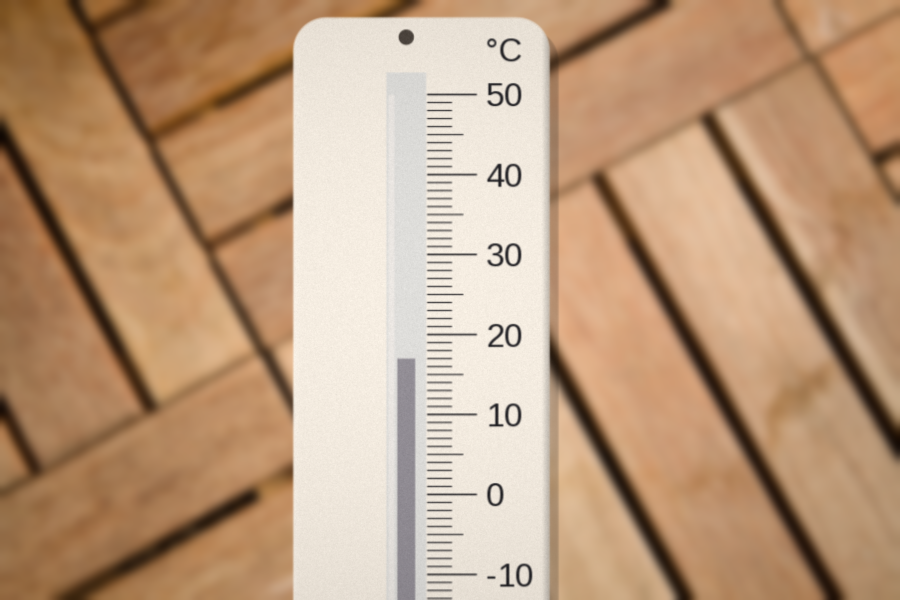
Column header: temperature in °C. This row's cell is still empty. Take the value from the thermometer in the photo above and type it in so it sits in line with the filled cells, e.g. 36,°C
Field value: 17,°C
